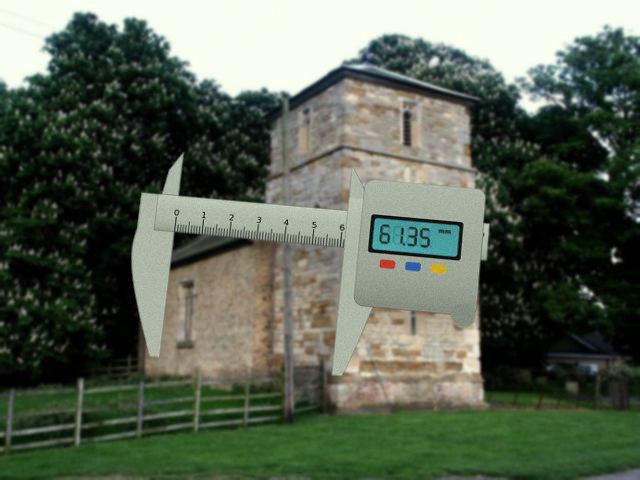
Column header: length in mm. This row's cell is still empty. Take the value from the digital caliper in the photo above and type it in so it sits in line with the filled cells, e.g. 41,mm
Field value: 61.35,mm
